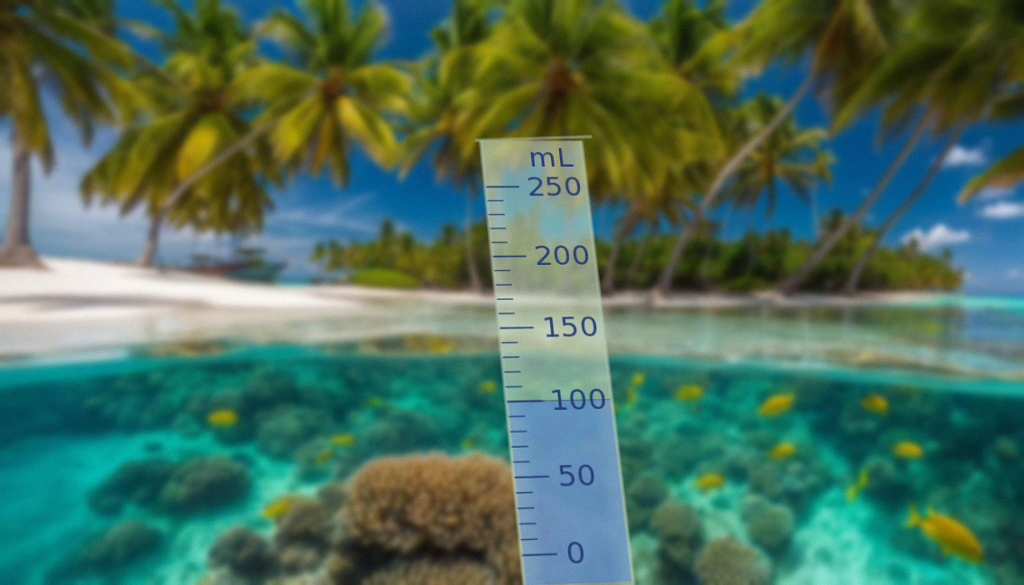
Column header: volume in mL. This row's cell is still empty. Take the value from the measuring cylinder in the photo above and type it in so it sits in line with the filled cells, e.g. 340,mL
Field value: 100,mL
